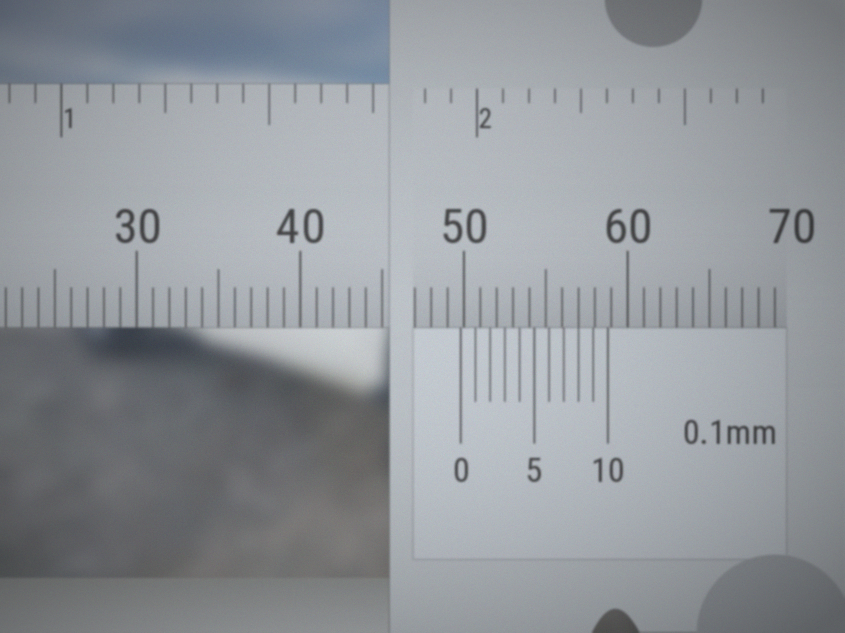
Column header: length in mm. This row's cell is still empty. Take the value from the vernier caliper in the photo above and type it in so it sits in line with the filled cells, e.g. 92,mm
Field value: 49.8,mm
